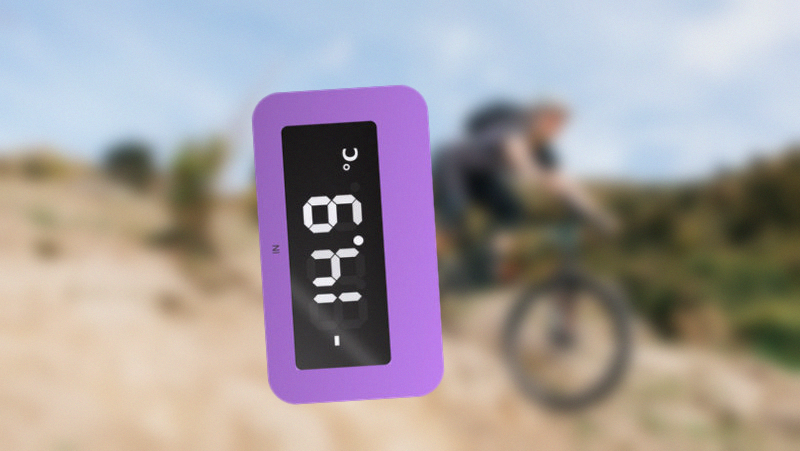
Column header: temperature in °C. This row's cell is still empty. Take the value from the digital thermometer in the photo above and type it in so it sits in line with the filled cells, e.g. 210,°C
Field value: -14.9,°C
